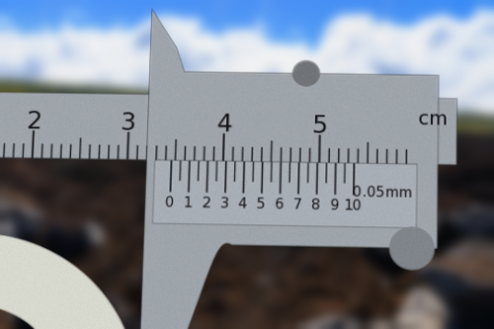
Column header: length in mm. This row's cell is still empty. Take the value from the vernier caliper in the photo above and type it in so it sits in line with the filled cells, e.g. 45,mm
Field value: 34.6,mm
